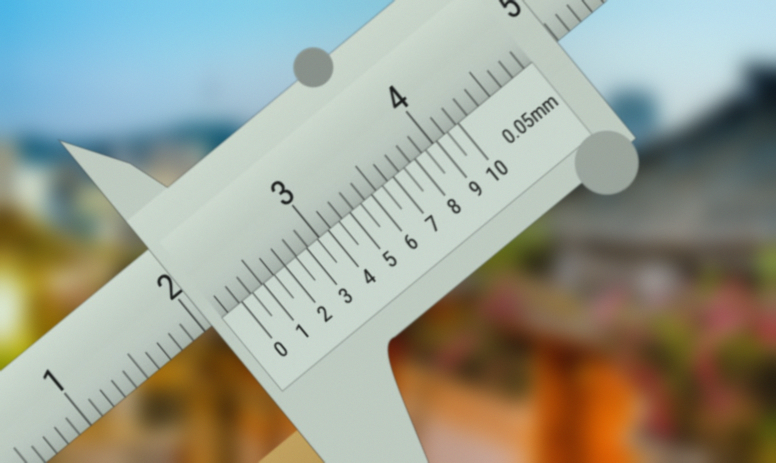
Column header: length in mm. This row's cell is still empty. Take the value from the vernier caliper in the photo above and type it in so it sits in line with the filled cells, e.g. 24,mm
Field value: 23.2,mm
